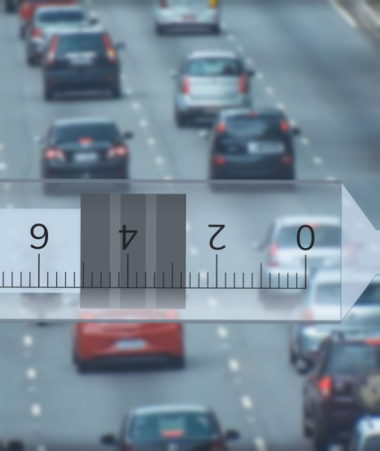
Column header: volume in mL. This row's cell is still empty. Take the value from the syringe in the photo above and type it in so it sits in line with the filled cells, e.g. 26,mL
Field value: 2.7,mL
